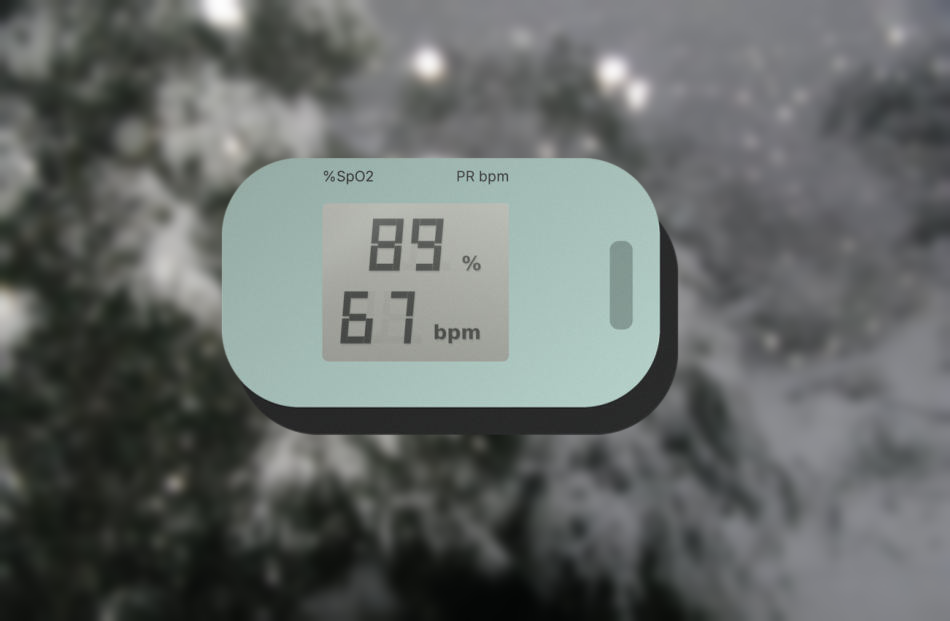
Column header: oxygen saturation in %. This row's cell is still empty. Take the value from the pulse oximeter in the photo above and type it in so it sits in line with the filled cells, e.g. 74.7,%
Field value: 89,%
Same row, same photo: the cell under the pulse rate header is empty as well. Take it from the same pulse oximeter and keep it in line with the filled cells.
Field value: 67,bpm
